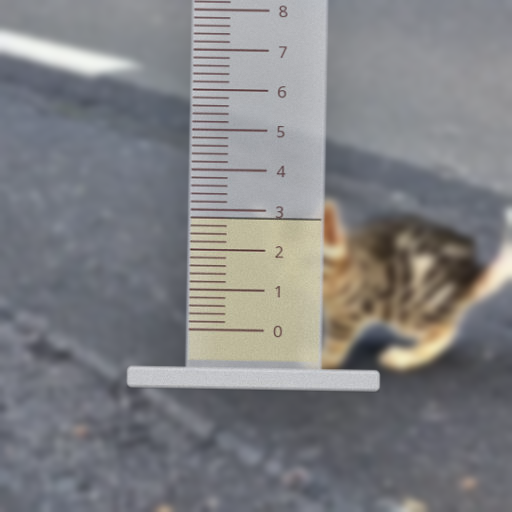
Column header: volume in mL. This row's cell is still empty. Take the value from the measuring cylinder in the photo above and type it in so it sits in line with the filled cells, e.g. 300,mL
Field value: 2.8,mL
